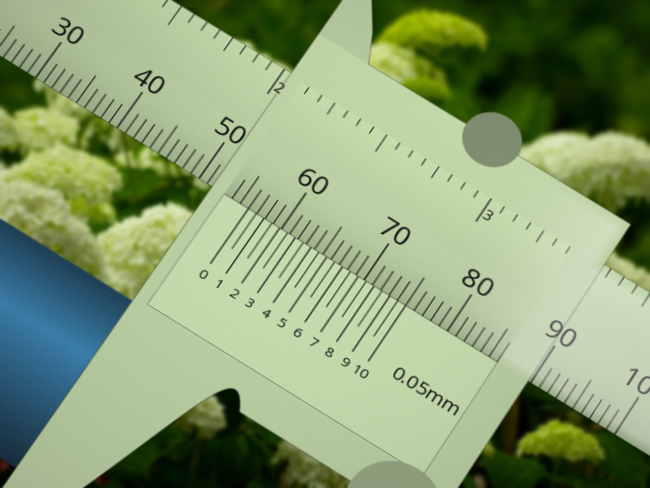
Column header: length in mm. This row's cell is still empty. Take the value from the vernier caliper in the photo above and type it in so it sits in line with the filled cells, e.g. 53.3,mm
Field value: 56.0,mm
